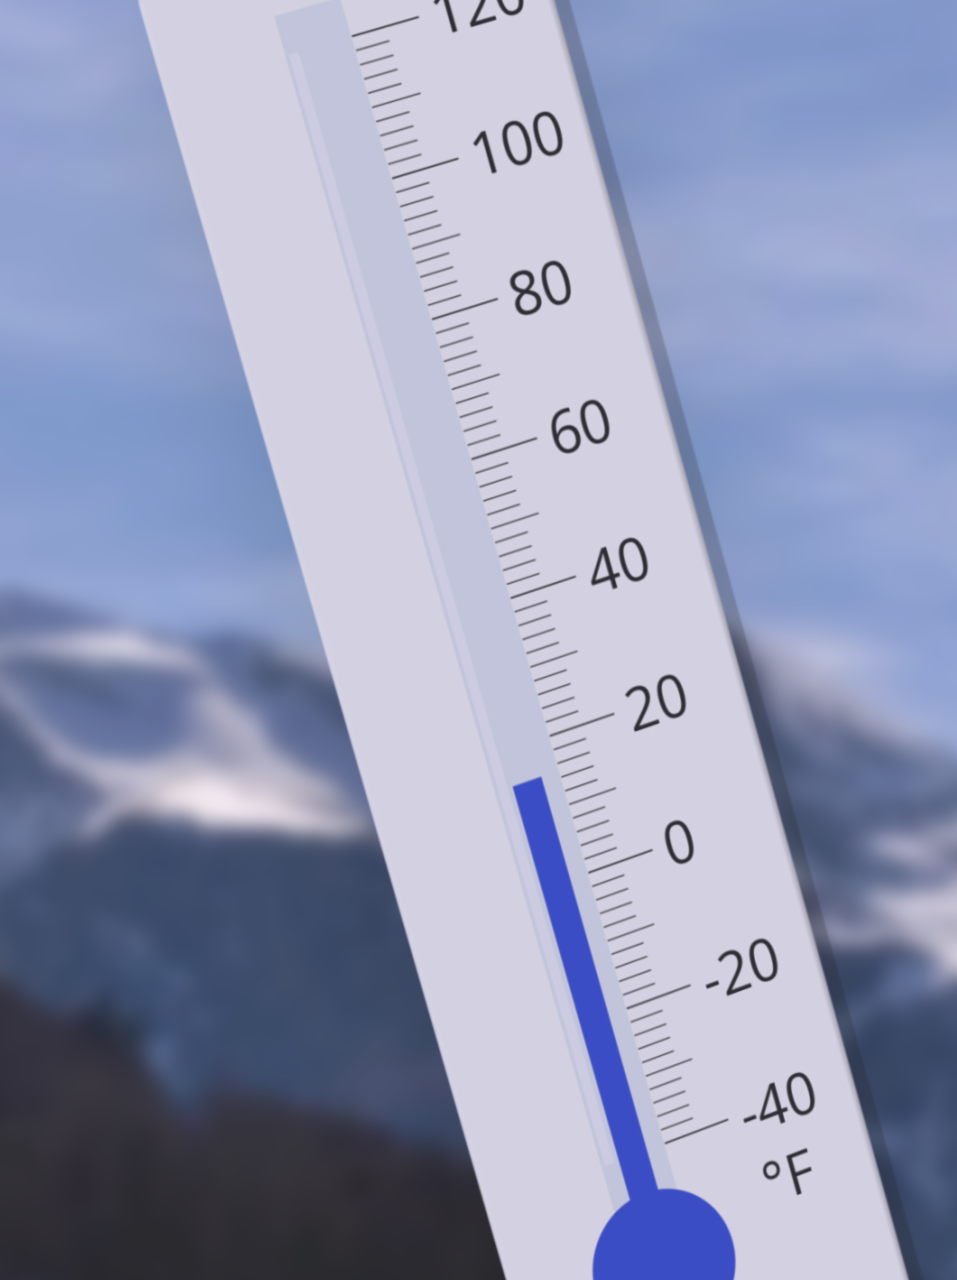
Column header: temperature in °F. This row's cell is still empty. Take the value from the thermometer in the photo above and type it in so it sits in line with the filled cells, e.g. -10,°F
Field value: 15,°F
